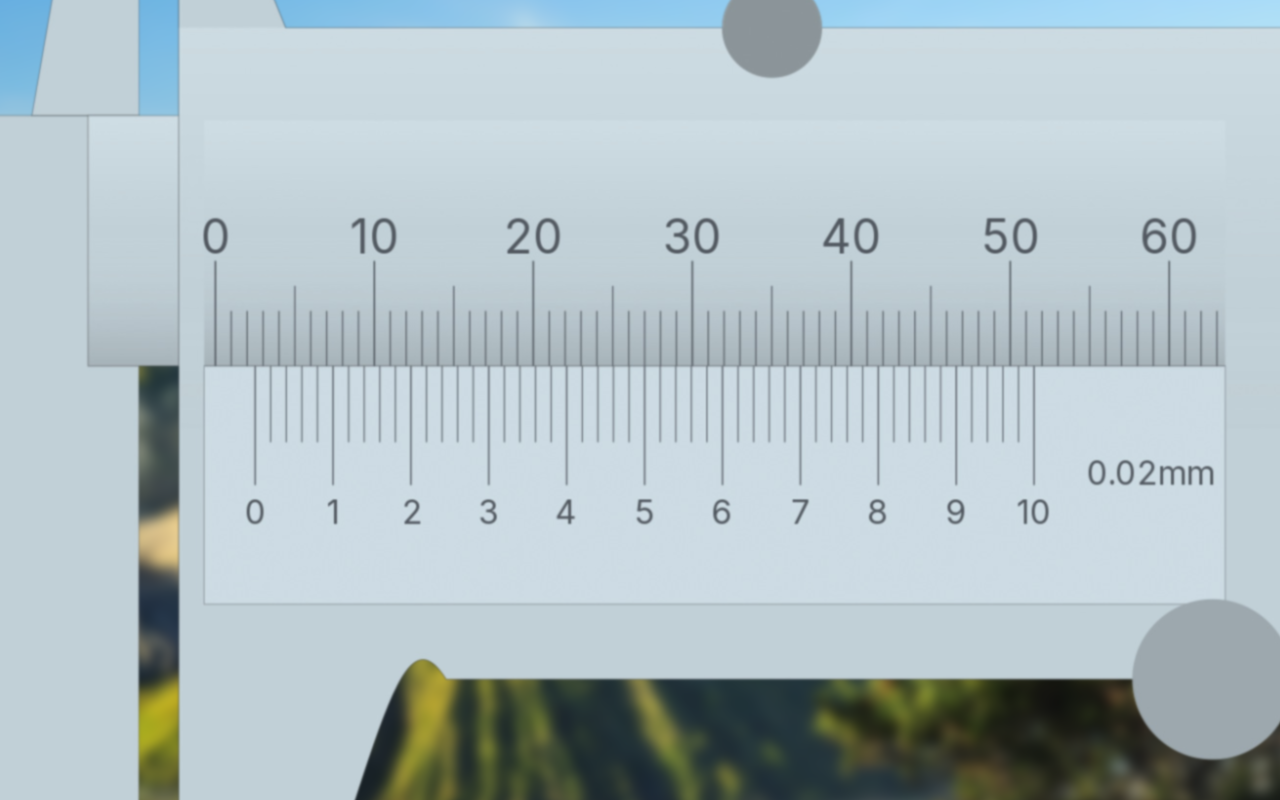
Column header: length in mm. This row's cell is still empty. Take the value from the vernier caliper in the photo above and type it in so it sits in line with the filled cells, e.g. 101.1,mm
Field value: 2.5,mm
